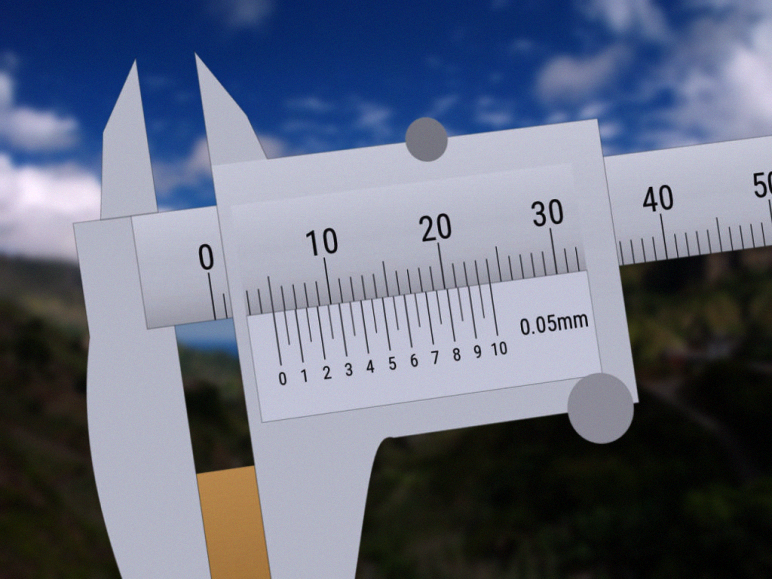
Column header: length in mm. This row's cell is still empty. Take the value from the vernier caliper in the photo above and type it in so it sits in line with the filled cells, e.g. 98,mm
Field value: 5.0,mm
